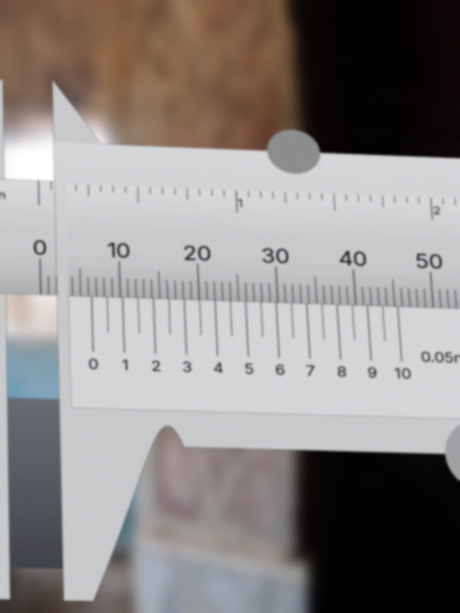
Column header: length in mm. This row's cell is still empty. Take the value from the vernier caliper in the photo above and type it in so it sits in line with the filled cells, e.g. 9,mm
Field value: 6.4,mm
